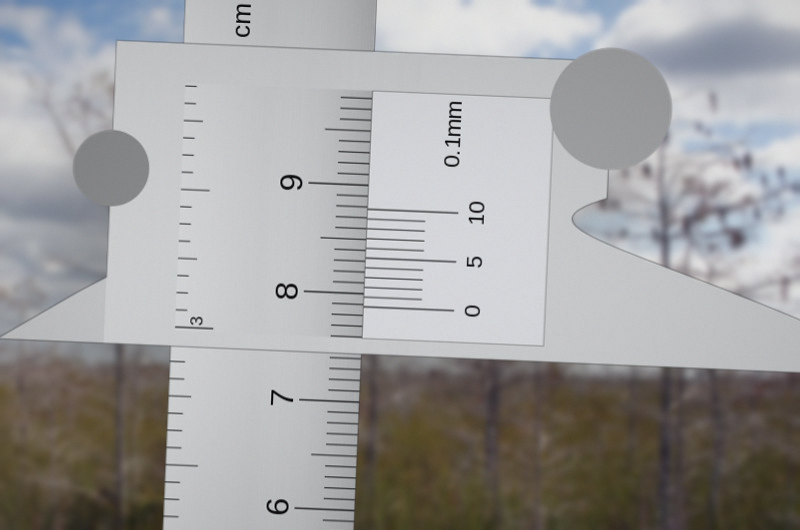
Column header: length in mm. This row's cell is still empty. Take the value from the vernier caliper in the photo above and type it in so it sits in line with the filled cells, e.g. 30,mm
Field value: 78.8,mm
